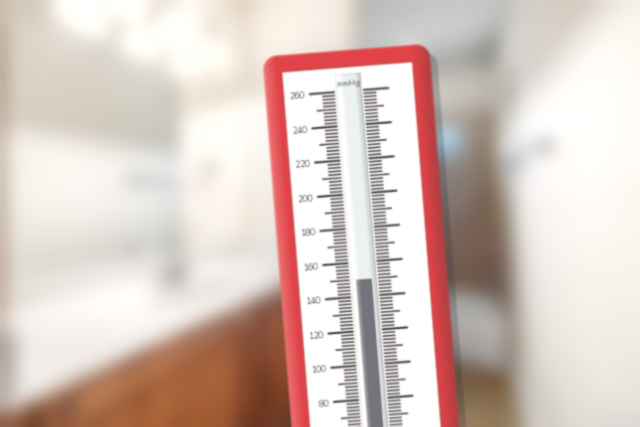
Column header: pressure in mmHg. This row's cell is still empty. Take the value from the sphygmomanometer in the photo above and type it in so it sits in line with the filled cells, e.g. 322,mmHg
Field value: 150,mmHg
